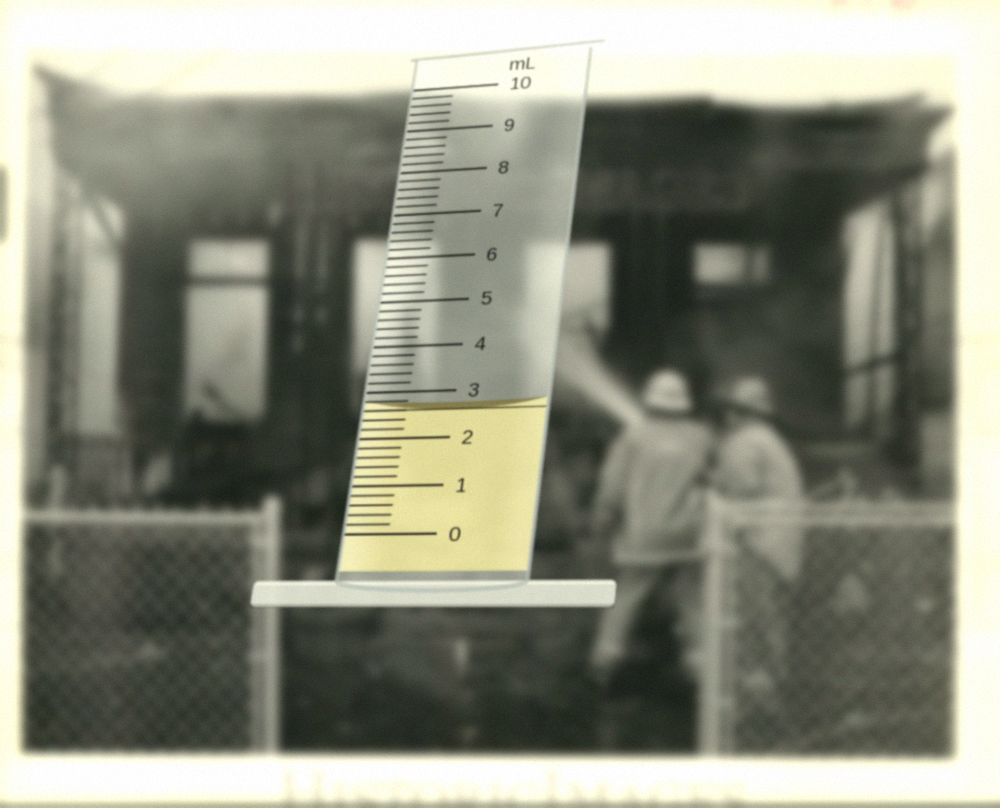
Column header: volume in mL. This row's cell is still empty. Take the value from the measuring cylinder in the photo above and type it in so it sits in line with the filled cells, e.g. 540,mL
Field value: 2.6,mL
